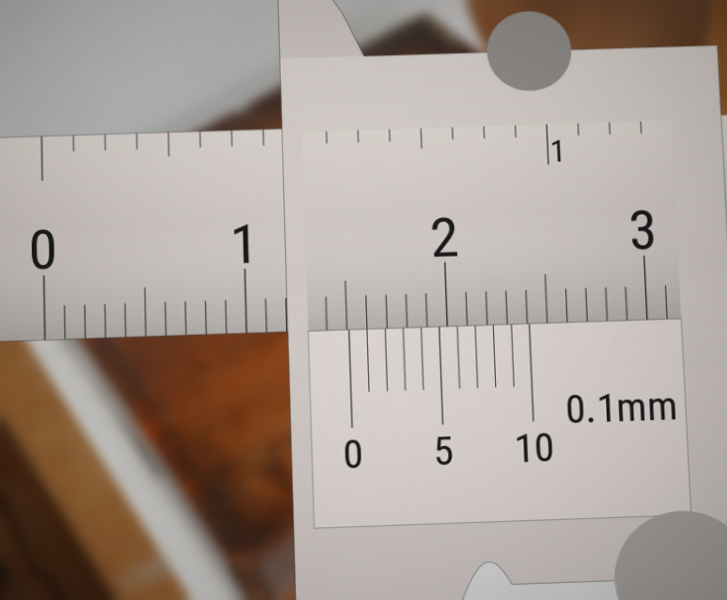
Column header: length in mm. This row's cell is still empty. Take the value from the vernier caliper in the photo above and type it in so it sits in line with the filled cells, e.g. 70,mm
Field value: 15.1,mm
